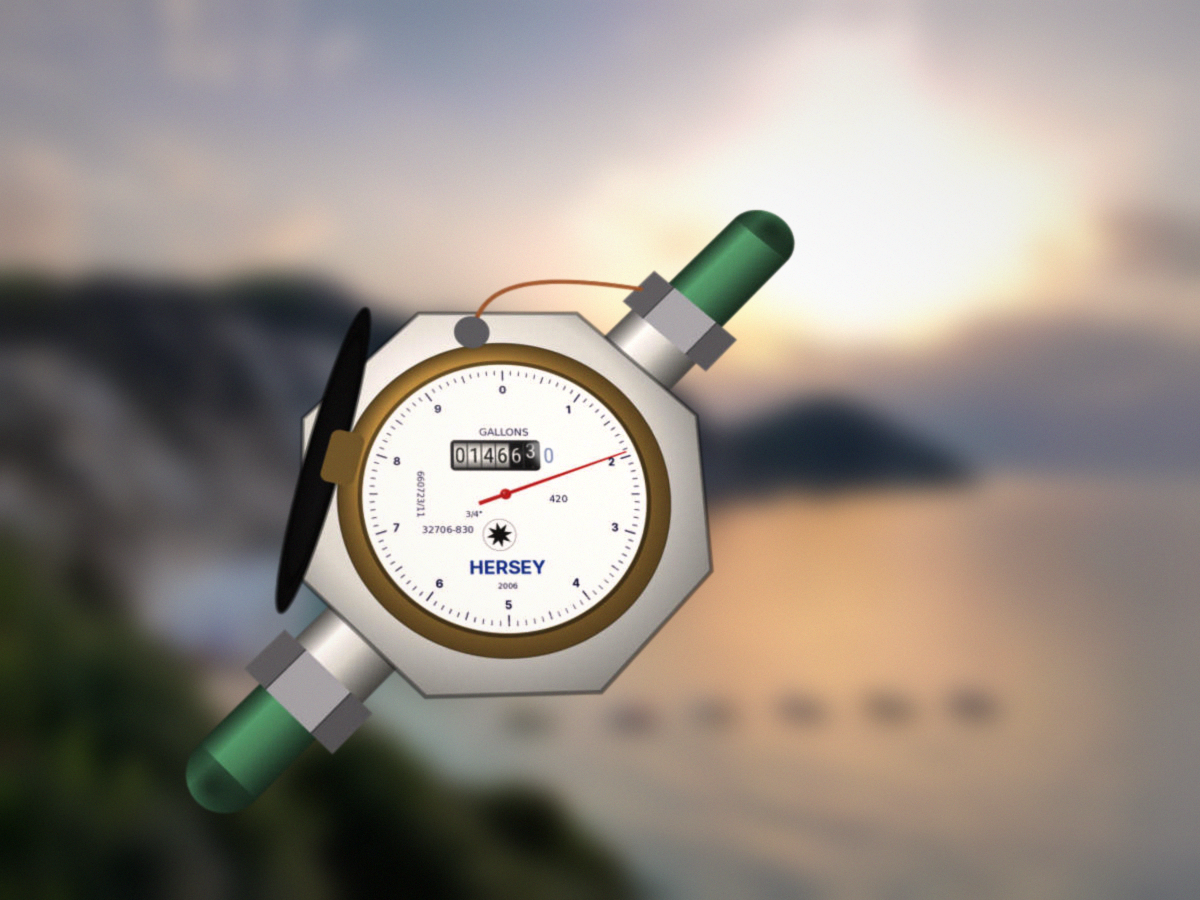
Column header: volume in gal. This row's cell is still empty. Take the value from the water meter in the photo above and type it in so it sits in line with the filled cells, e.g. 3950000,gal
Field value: 146631.9,gal
